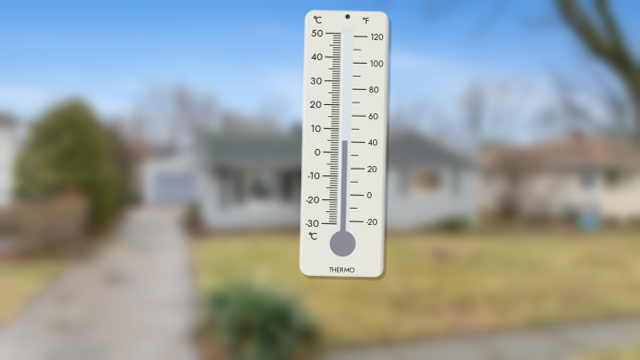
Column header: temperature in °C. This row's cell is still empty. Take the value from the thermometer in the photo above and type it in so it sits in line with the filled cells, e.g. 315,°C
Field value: 5,°C
